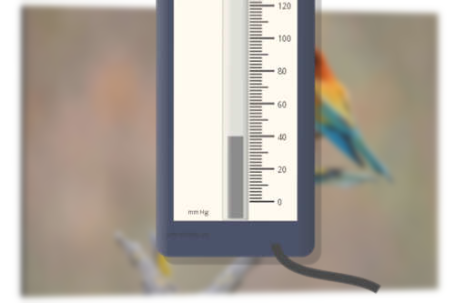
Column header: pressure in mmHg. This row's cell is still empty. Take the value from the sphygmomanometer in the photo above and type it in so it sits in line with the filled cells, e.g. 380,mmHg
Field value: 40,mmHg
